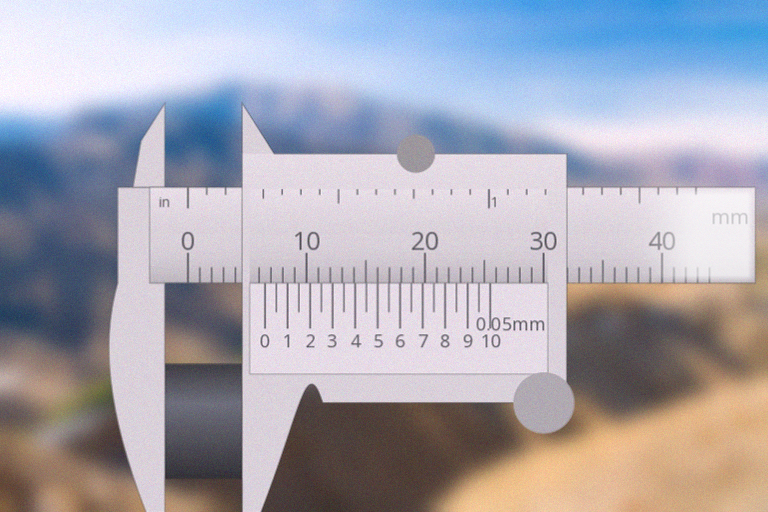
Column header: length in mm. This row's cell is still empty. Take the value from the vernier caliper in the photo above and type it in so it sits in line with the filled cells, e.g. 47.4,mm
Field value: 6.5,mm
